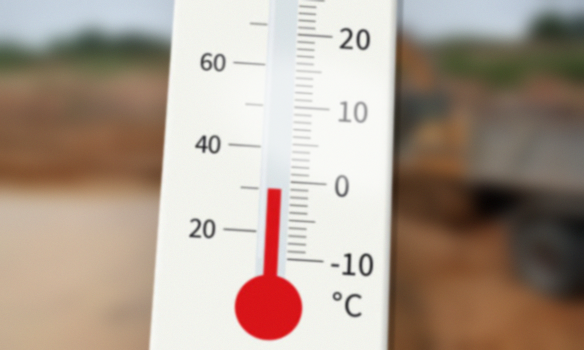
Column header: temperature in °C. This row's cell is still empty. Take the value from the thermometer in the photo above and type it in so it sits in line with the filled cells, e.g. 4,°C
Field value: -1,°C
